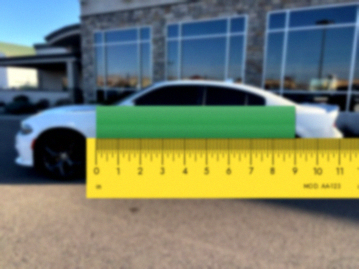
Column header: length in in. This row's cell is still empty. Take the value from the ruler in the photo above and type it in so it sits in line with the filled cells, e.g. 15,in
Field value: 9,in
